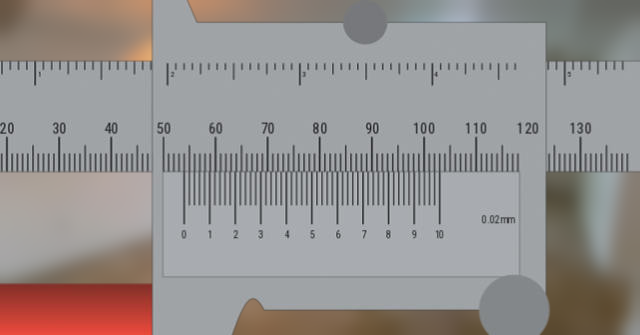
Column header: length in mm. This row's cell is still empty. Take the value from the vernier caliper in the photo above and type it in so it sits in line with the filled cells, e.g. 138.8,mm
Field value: 54.0,mm
